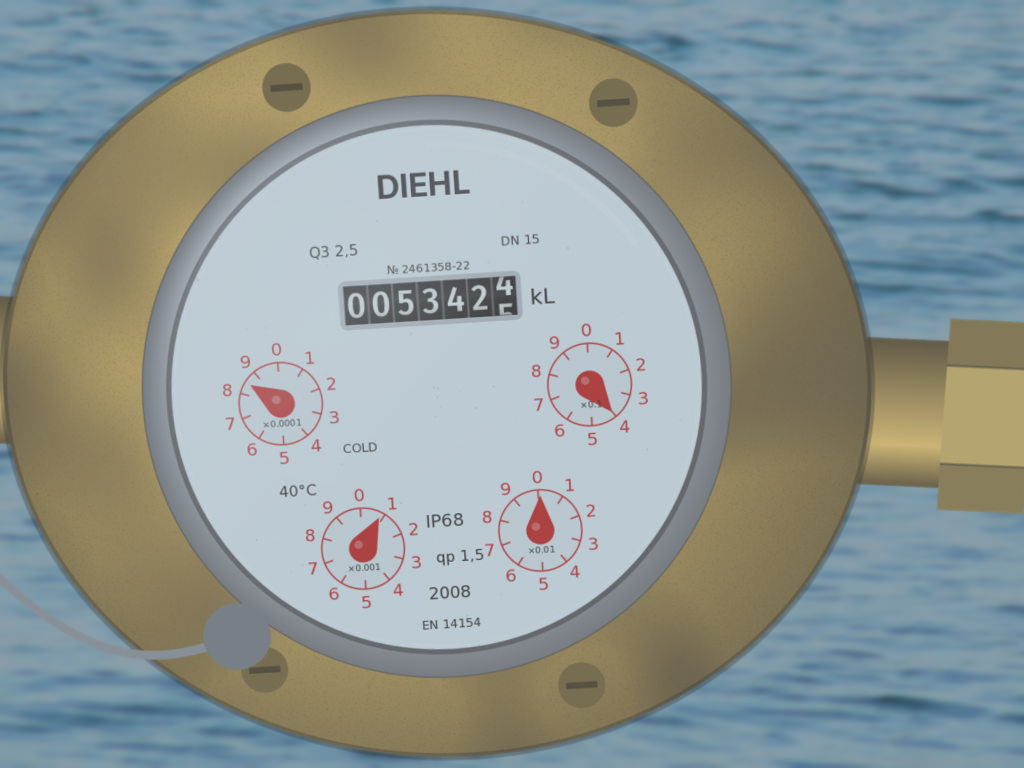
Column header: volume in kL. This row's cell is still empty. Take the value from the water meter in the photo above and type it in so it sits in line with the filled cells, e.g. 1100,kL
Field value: 53424.4008,kL
